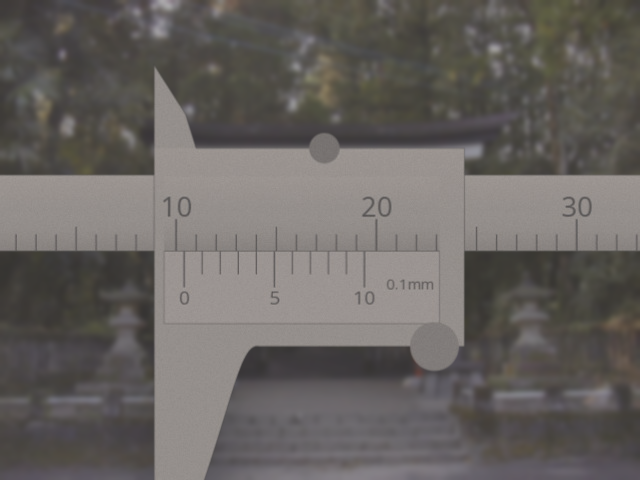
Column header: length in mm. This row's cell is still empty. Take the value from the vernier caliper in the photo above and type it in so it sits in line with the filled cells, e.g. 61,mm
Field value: 10.4,mm
